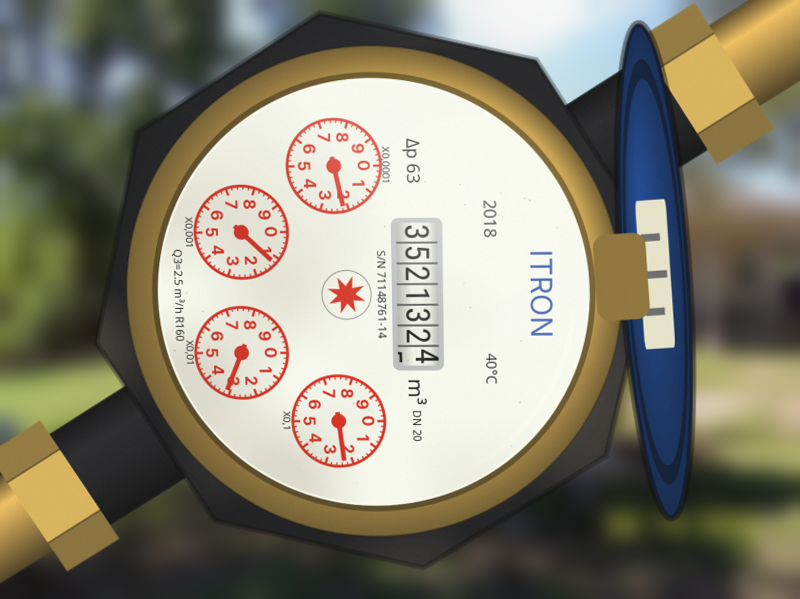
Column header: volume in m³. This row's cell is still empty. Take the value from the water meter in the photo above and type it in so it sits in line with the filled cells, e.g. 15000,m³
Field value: 3521324.2312,m³
